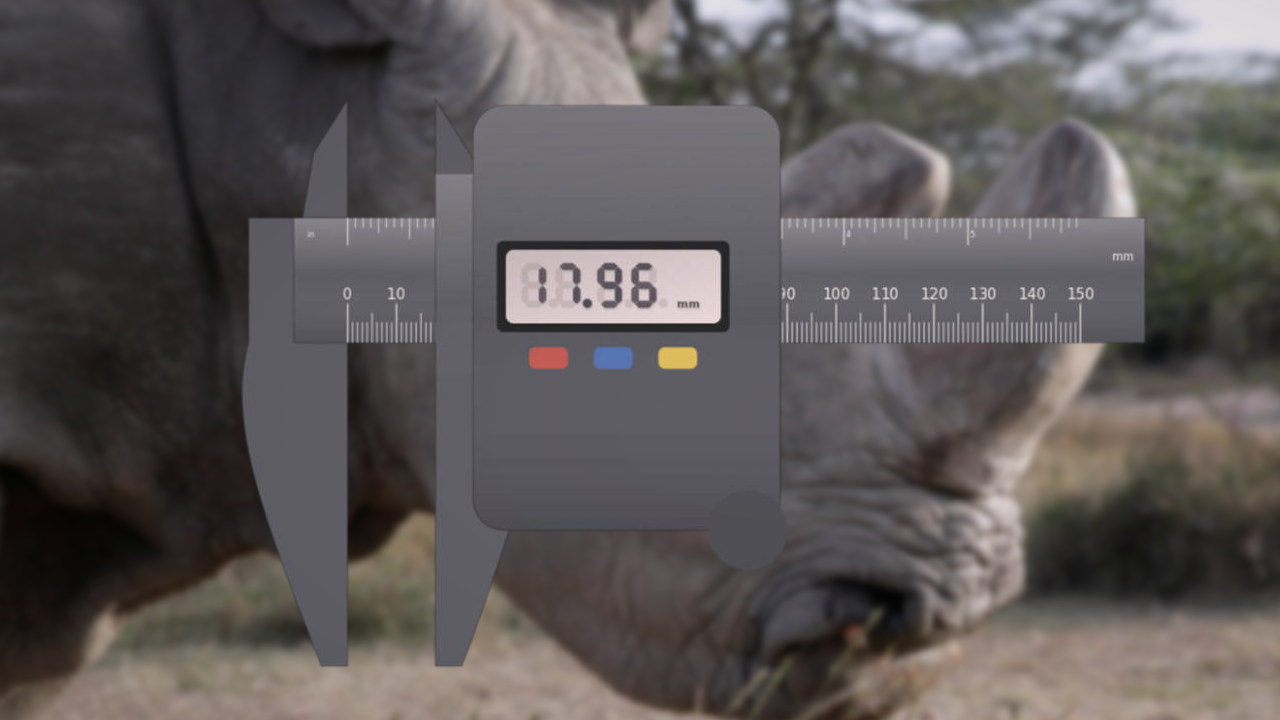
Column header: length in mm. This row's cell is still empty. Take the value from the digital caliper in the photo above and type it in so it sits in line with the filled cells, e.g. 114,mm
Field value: 17.96,mm
